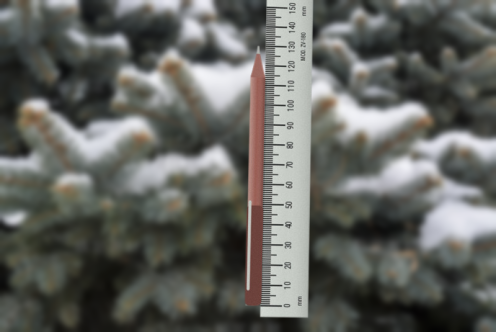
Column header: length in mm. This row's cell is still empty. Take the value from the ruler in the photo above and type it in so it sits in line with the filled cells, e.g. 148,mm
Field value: 130,mm
